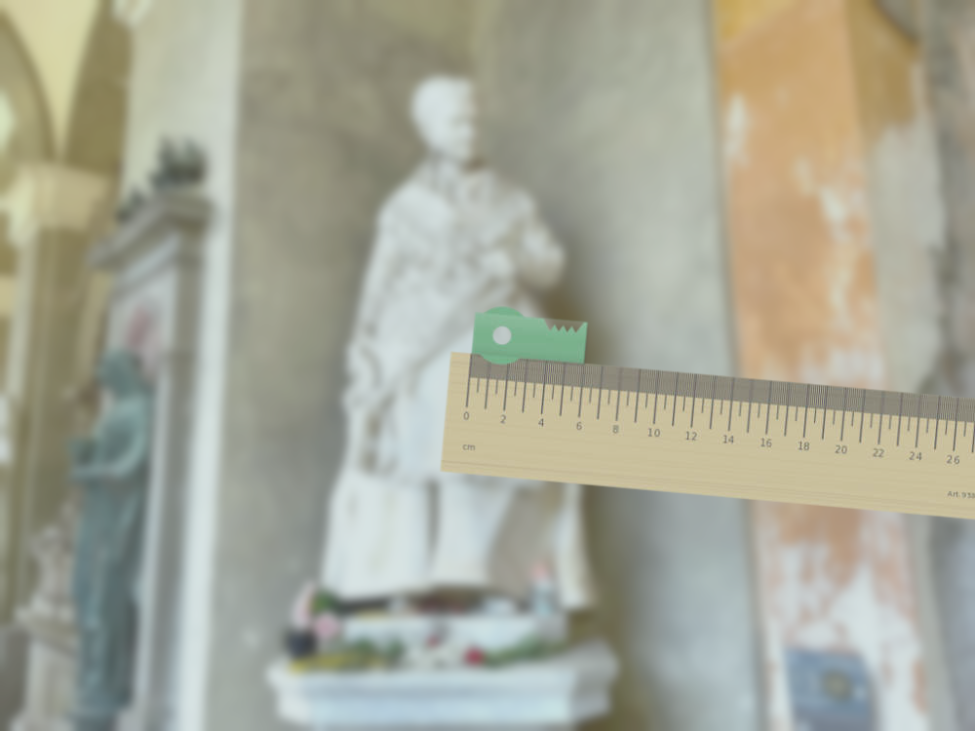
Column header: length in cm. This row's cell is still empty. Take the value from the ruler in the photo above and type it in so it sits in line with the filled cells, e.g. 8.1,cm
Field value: 6,cm
